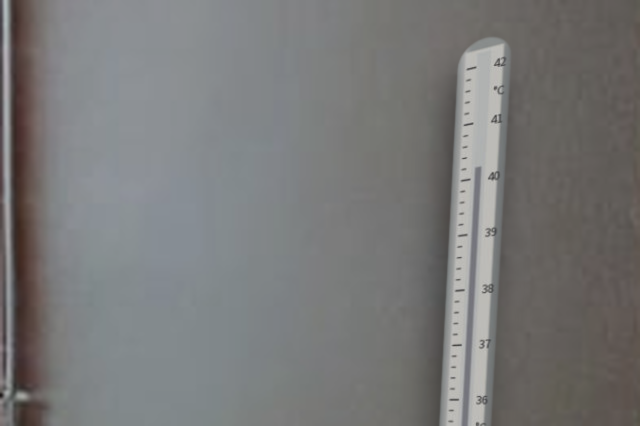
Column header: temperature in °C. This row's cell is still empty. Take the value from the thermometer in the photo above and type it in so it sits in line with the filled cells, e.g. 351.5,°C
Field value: 40.2,°C
